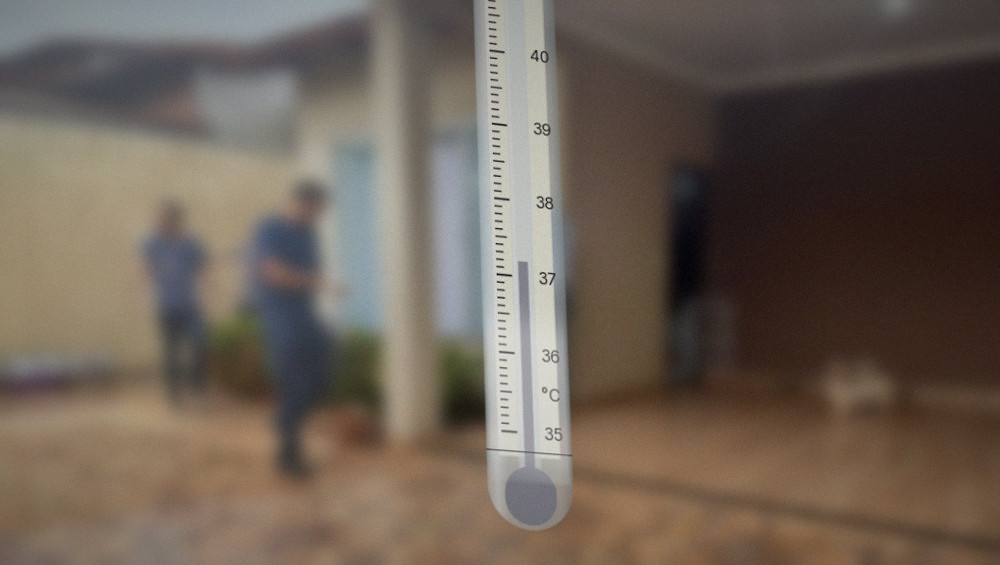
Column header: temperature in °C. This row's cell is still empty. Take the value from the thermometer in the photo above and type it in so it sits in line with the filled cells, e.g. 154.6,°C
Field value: 37.2,°C
